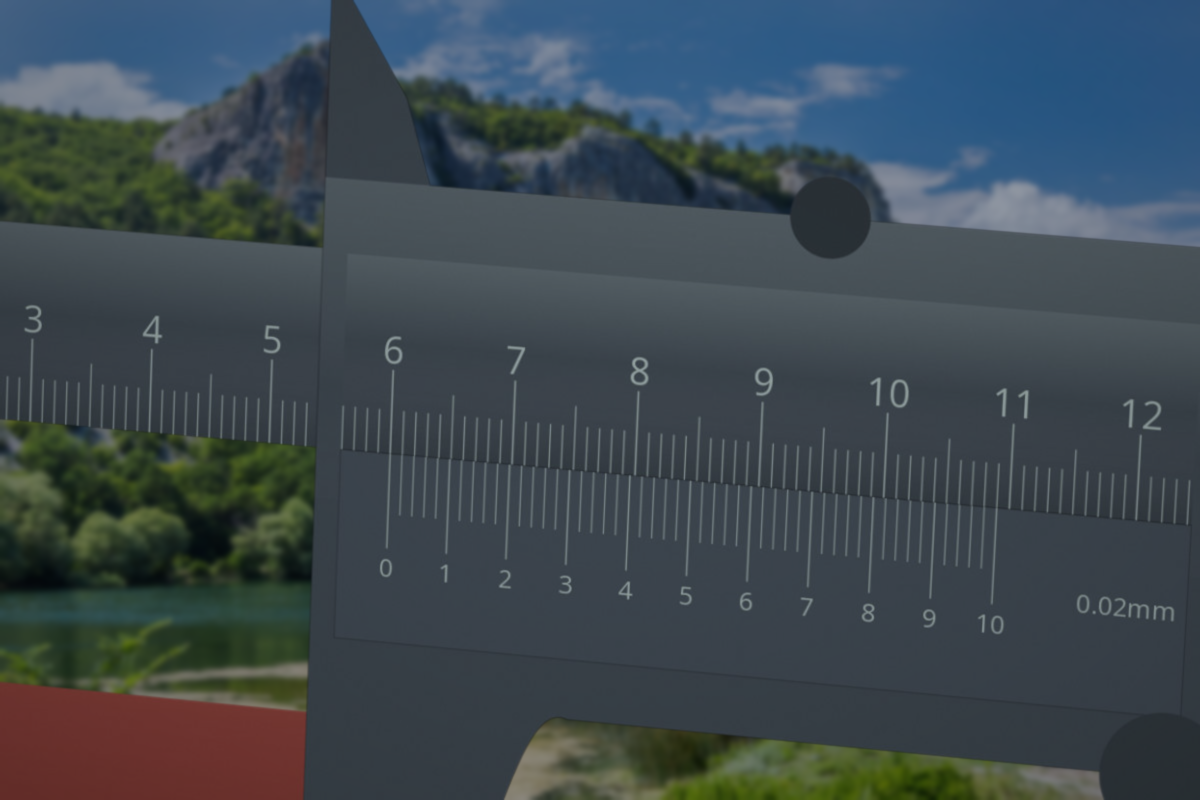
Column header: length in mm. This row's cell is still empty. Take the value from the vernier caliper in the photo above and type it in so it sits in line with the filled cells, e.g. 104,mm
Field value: 60.0,mm
